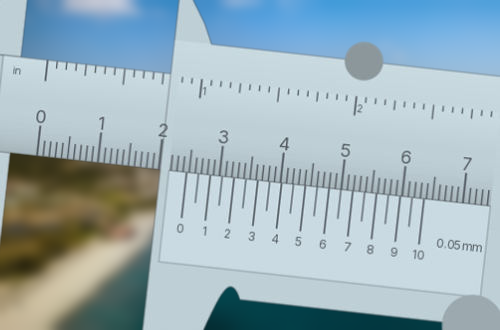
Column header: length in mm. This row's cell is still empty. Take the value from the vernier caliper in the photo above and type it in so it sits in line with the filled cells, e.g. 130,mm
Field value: 24.6,mm
